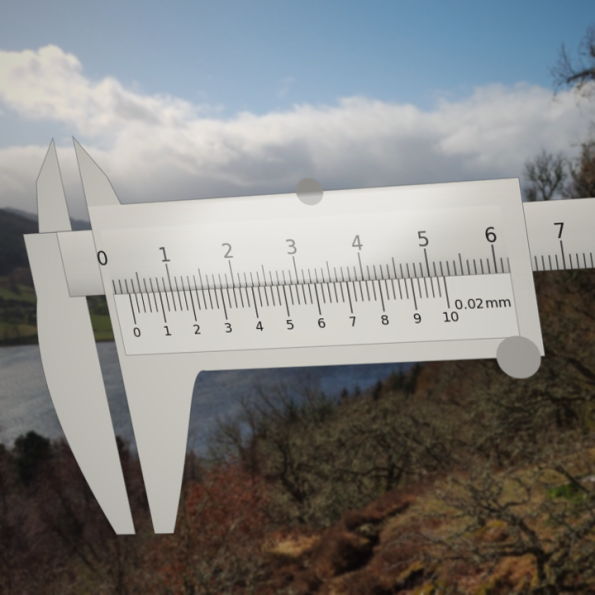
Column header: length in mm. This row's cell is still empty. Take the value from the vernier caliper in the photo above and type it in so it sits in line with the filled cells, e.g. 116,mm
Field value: 3.2,mm
